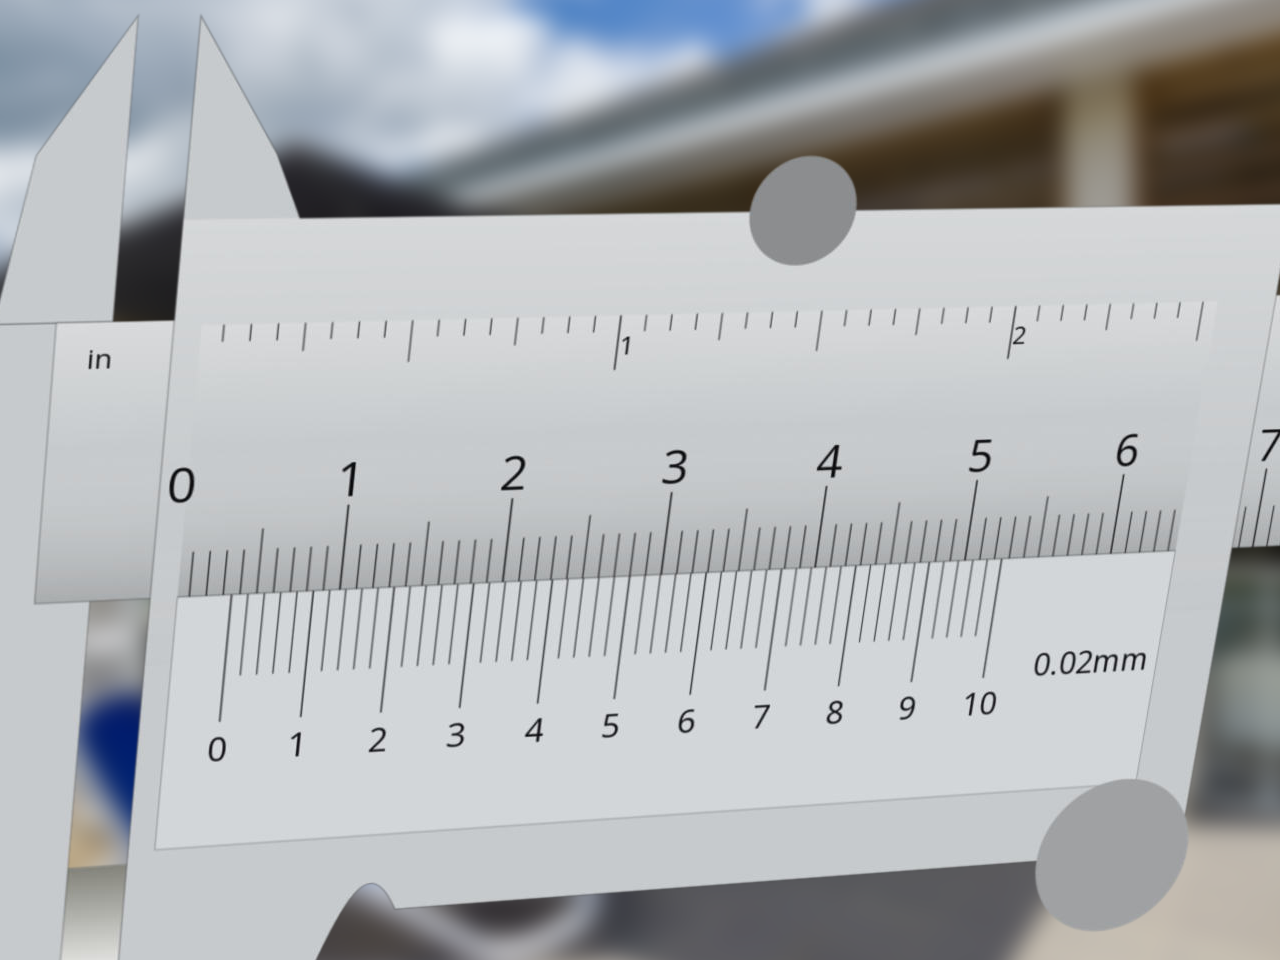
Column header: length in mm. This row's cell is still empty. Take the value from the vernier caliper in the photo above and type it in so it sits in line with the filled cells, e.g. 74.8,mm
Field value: 3.5,mm
